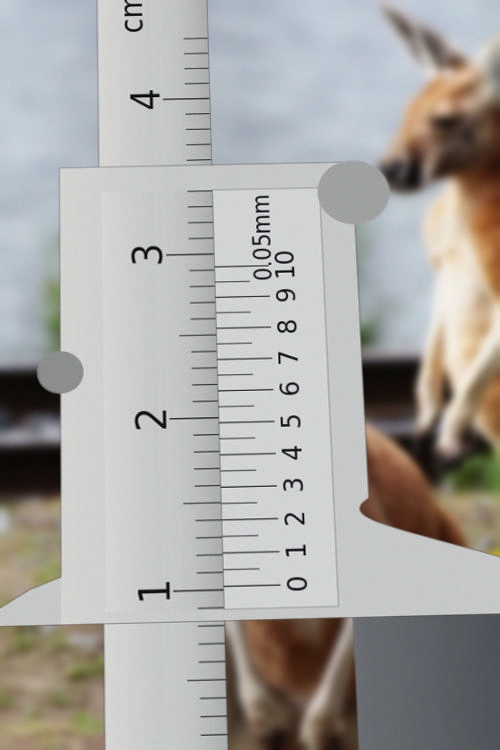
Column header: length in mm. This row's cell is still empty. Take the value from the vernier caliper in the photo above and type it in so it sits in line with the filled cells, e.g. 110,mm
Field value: 10.2,mm
